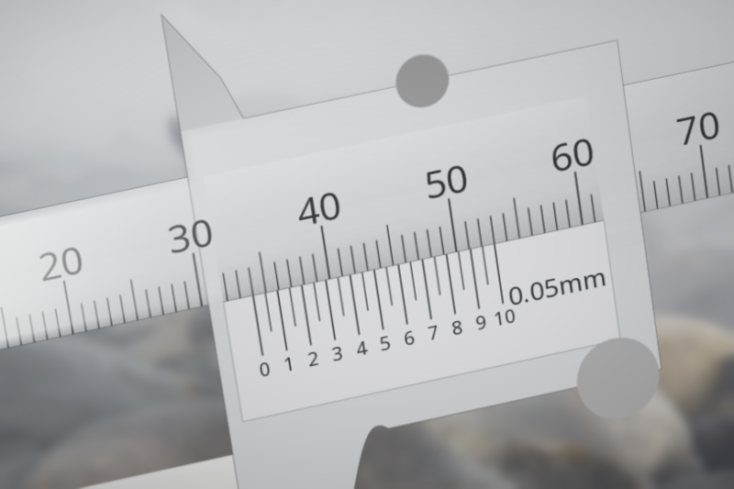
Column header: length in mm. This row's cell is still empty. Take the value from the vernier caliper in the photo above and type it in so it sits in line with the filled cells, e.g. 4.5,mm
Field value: 34.0,mm
